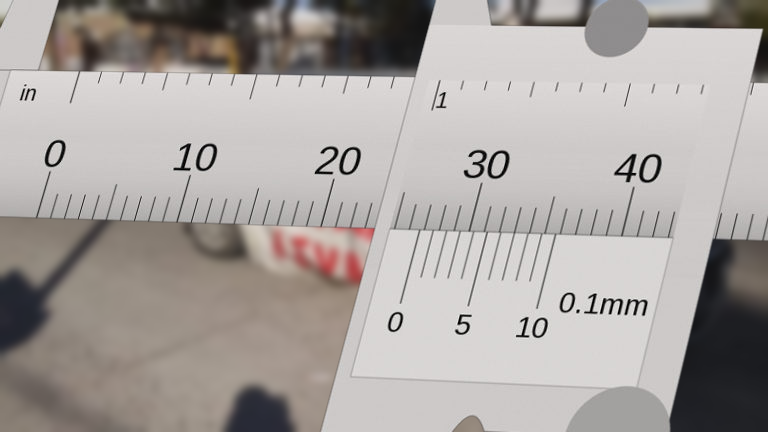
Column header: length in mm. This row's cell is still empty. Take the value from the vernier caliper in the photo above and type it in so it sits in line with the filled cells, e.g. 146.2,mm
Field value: 26.7,mm
